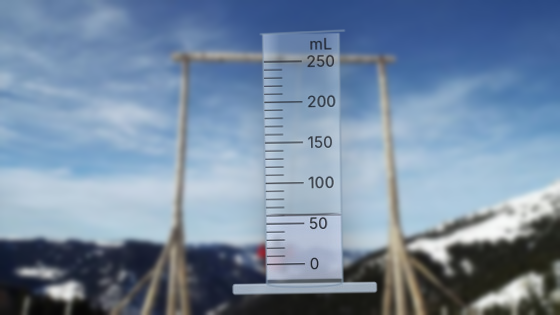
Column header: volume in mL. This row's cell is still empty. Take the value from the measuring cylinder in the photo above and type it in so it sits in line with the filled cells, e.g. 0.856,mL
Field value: 60,mL
